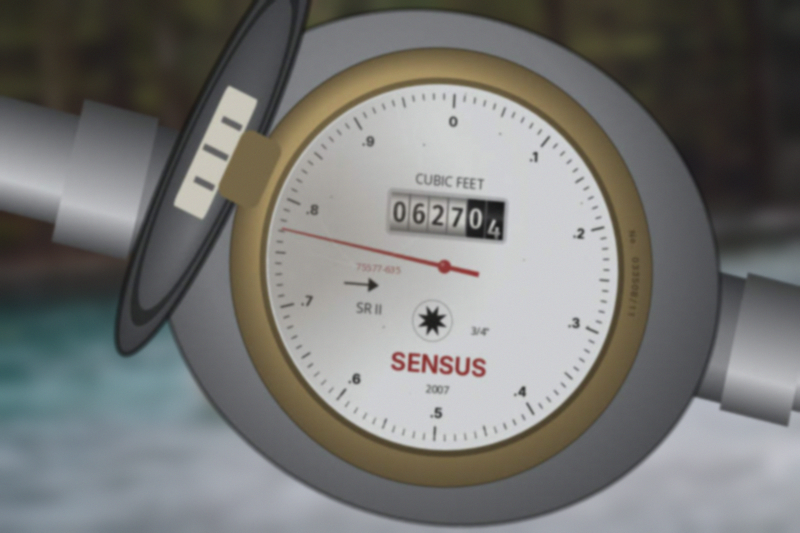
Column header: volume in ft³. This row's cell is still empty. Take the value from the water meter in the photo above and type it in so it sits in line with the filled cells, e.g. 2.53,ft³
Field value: 62703.77,ft³
